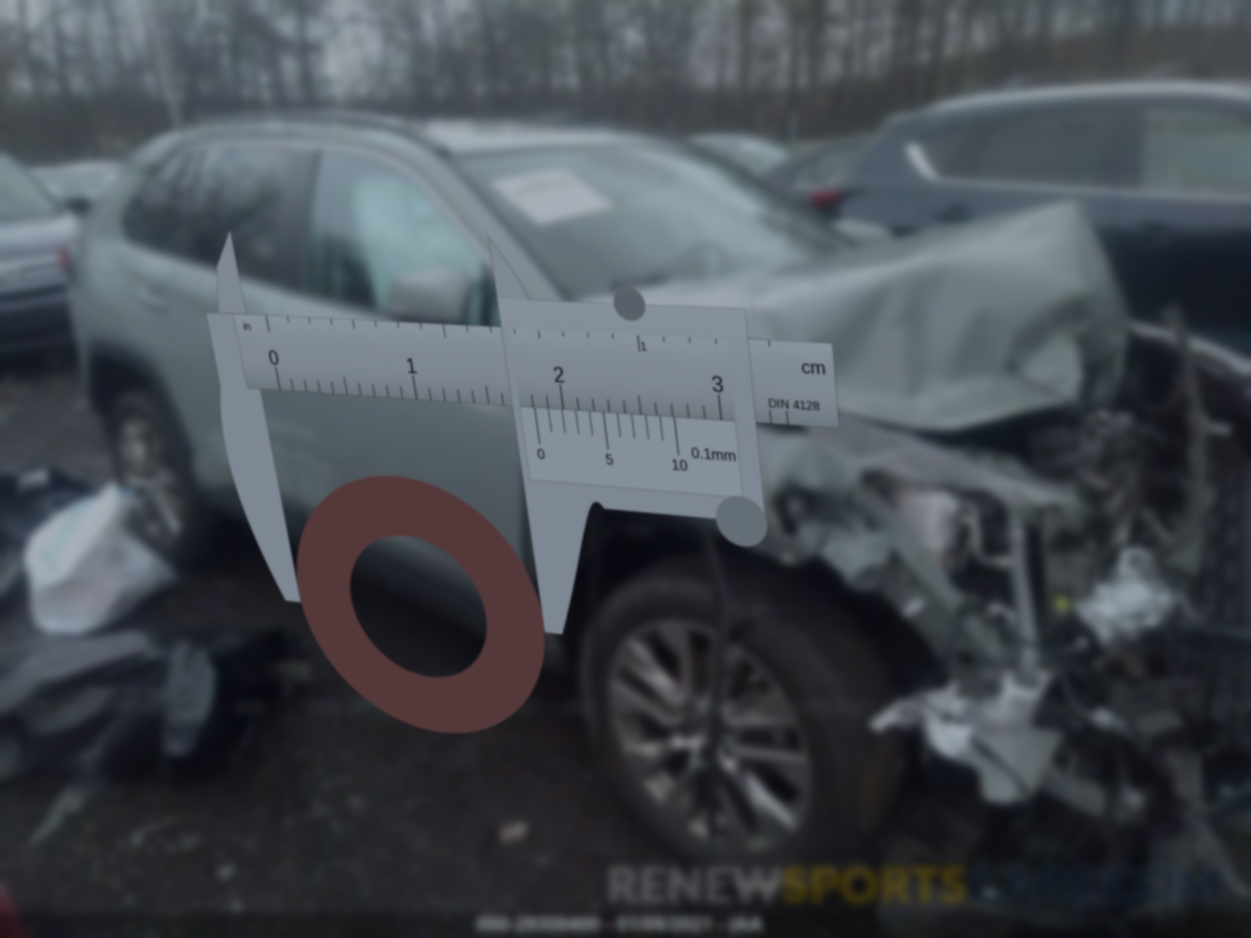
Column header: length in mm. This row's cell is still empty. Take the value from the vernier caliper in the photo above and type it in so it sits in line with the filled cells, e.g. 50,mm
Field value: 18.1,mm
